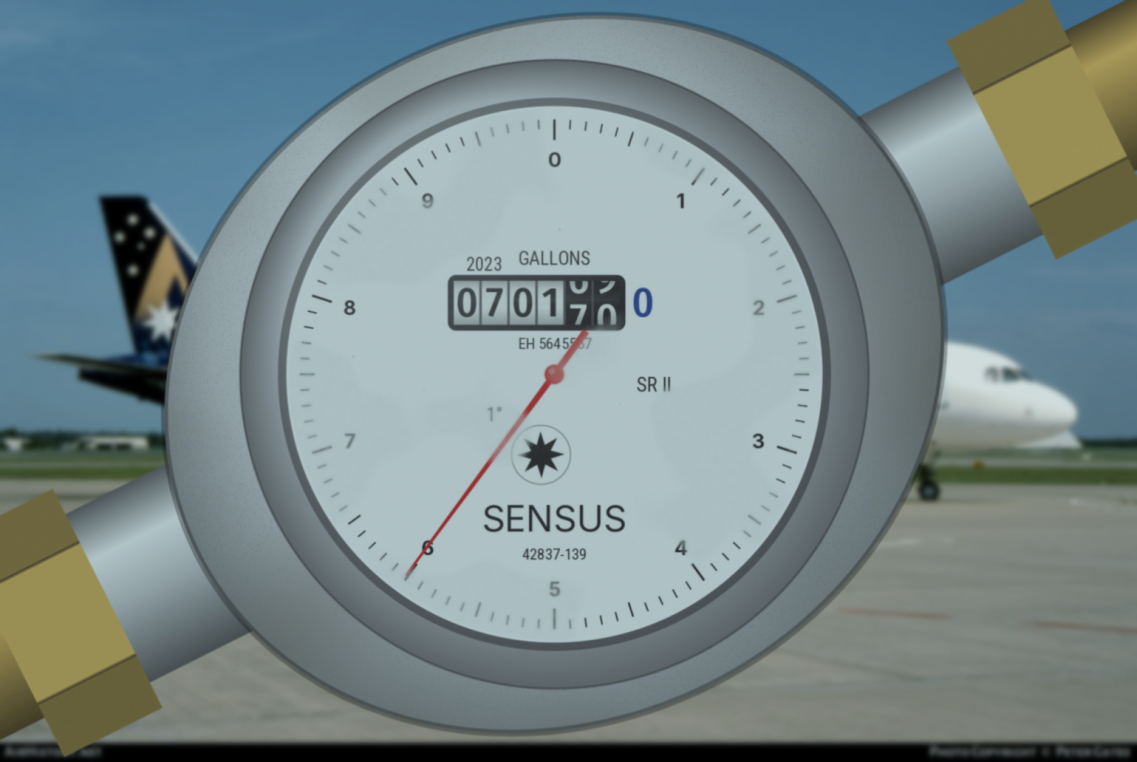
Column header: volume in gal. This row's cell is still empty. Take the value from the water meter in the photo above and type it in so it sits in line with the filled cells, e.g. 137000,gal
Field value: 701696.0,gal
